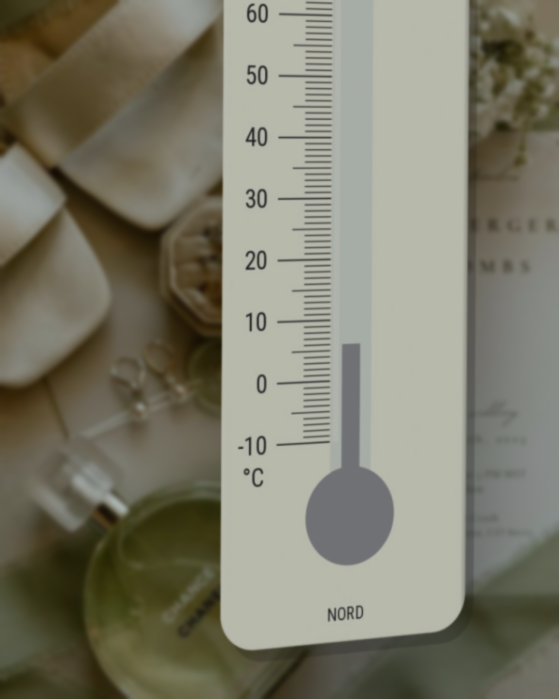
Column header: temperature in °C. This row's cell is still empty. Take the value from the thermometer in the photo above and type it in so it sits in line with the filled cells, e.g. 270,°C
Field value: 6,°C
